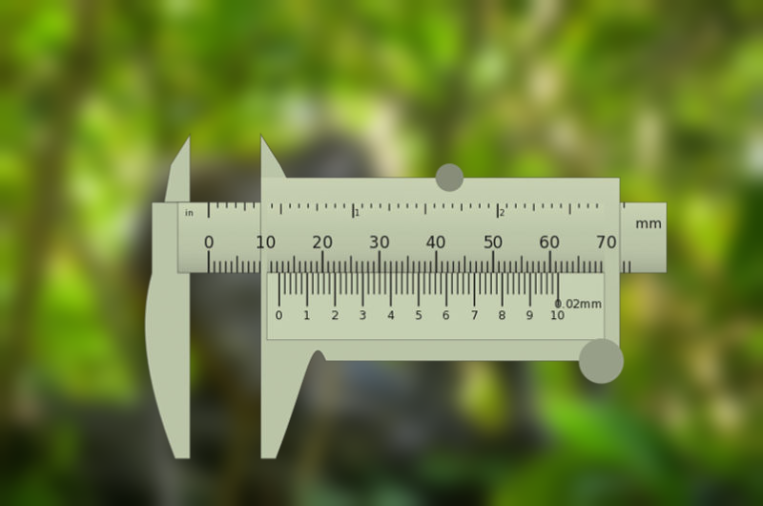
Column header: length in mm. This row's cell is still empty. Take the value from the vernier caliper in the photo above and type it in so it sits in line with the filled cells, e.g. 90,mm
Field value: 12.4,mm
